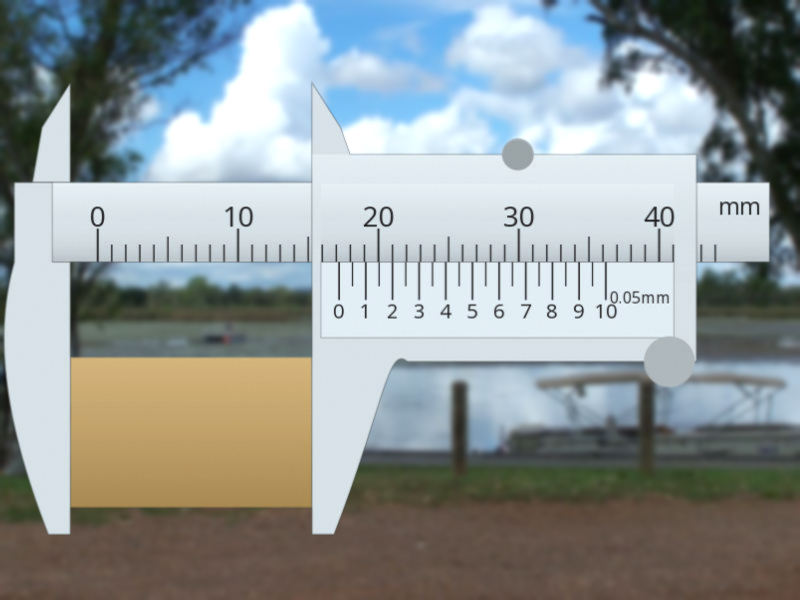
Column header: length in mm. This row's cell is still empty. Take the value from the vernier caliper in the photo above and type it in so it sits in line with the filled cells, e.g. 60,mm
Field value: 17.2,mm
